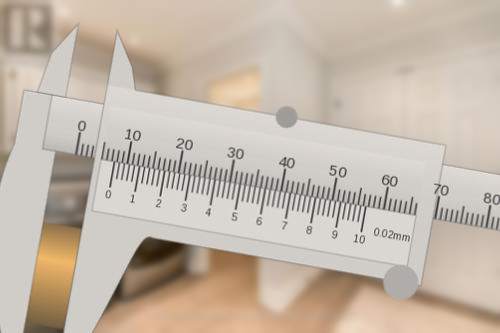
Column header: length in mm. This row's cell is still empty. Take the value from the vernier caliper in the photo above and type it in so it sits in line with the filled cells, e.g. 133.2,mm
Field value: 7.5,mm
